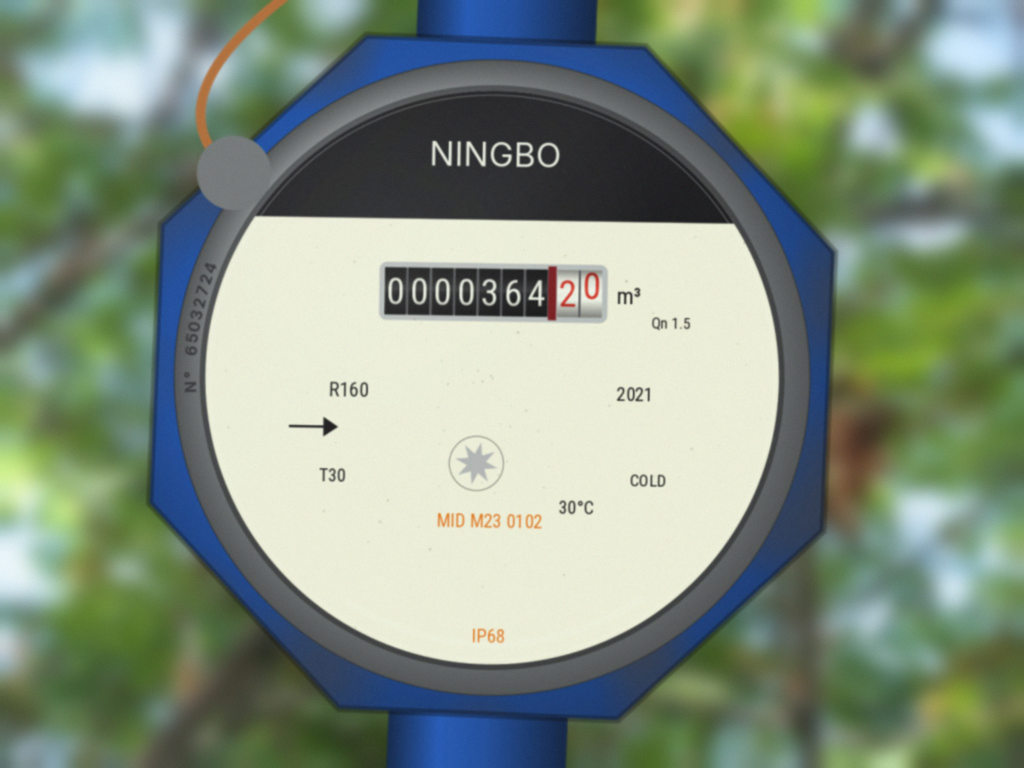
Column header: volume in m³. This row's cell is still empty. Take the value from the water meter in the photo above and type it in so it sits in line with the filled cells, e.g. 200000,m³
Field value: 364.20,m³
